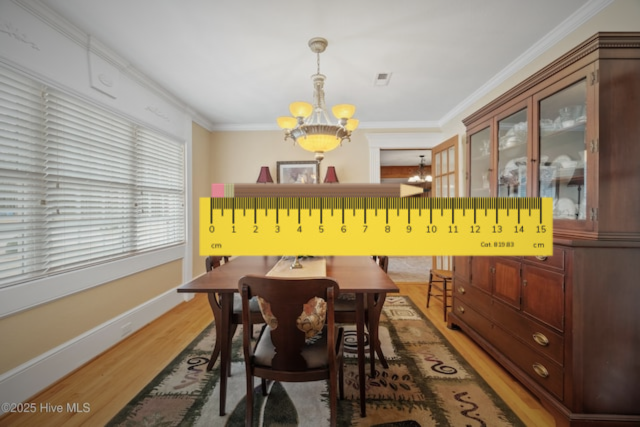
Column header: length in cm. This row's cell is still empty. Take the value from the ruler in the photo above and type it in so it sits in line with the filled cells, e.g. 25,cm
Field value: 10,cm
